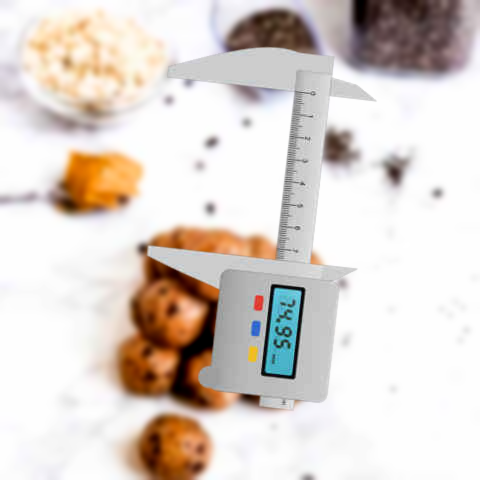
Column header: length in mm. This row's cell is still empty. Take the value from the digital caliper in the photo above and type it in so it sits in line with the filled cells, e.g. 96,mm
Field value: 74.95,mm
